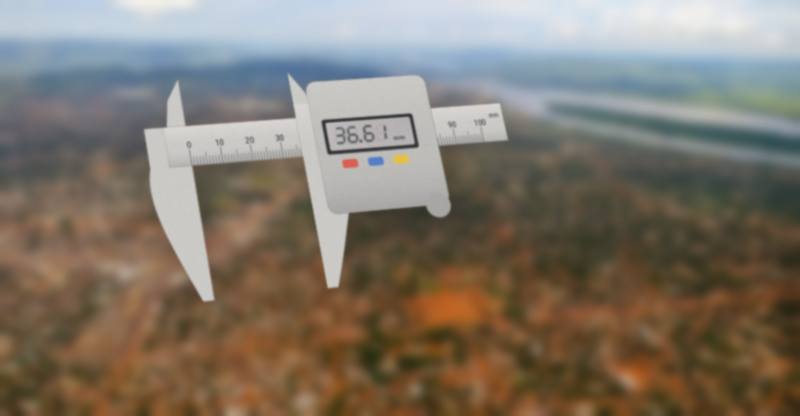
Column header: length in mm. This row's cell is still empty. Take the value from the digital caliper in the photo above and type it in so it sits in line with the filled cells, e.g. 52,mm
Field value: 36.61,mm
